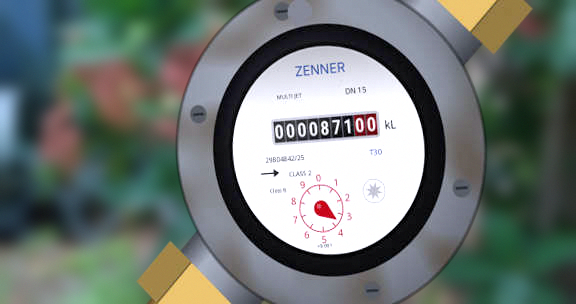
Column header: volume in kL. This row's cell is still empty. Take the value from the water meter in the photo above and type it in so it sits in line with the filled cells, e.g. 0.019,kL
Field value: 871.003,kL
